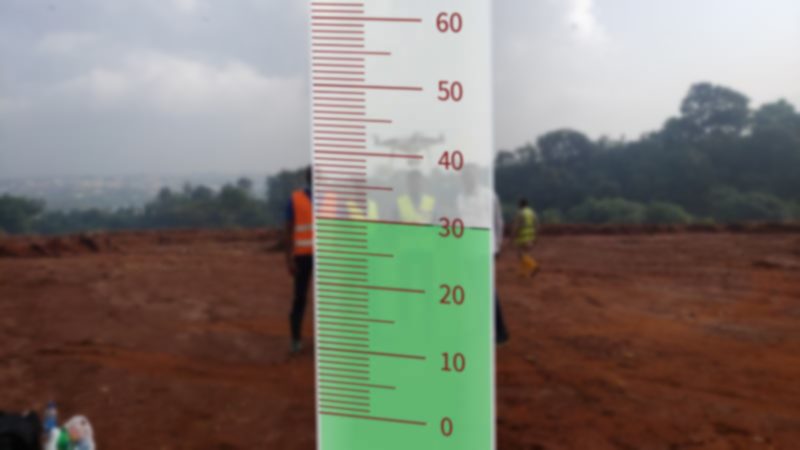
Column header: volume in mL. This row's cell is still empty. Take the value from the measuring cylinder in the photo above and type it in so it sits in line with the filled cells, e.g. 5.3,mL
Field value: 30,mL
